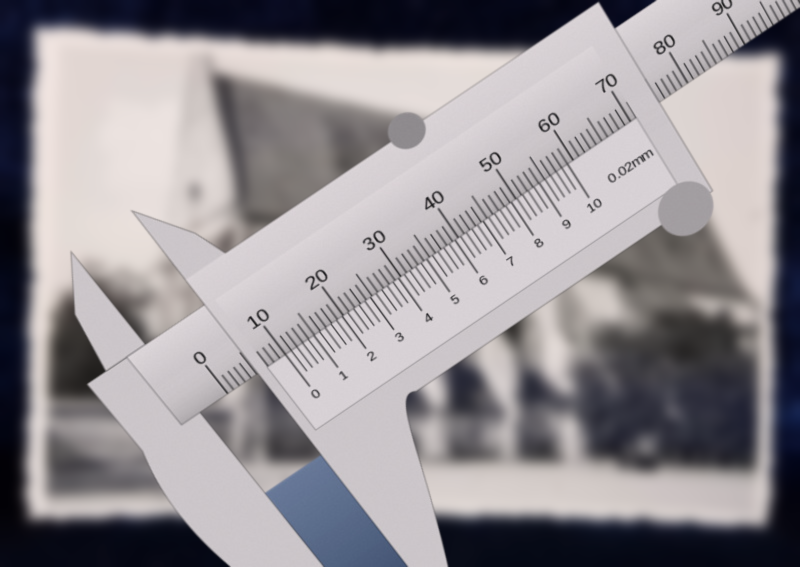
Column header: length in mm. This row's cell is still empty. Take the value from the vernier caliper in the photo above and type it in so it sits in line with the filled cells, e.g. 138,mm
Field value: 10.0,mm
